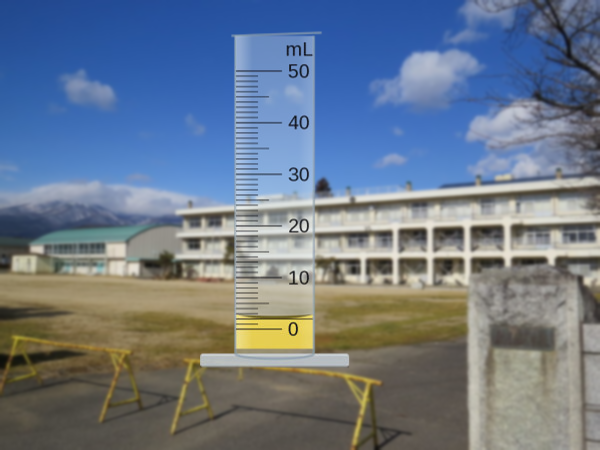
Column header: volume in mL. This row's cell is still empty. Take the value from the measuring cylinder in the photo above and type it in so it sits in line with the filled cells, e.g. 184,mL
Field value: 2,mL
